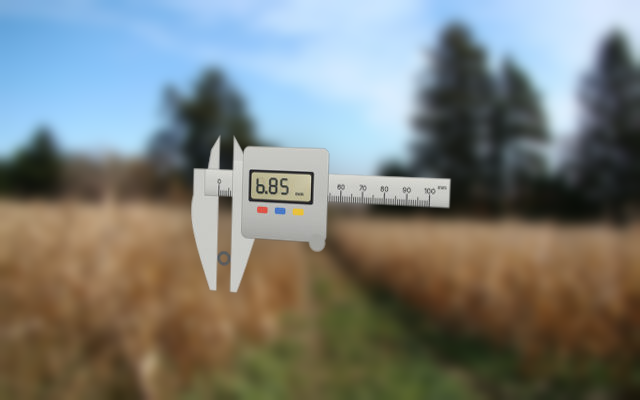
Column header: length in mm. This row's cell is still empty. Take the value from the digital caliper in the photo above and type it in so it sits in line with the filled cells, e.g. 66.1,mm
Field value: 6.85,mm
